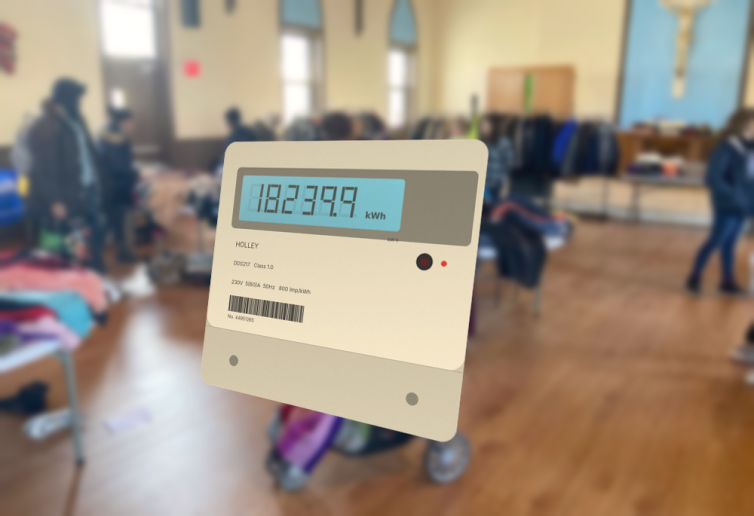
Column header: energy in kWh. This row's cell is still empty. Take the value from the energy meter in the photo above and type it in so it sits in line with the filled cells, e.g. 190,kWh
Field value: 18239.9,kWh
